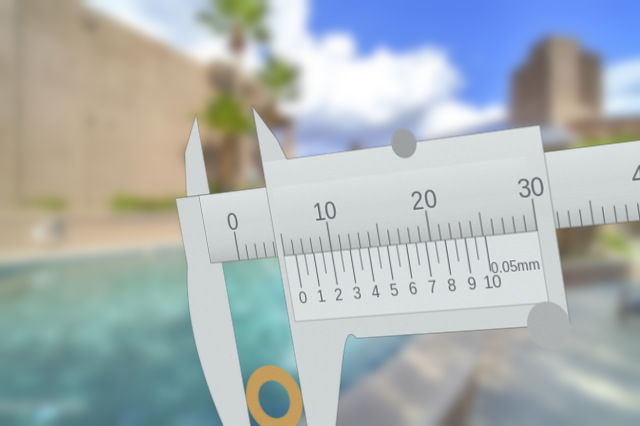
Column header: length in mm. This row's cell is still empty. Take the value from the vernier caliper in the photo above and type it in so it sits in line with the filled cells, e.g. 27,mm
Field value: 6.2,mm
